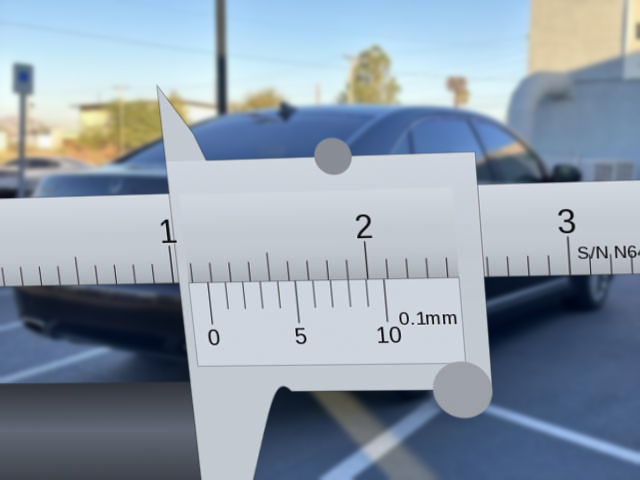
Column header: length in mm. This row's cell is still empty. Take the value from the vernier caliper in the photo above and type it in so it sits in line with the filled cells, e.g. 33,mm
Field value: 11.8,mm
